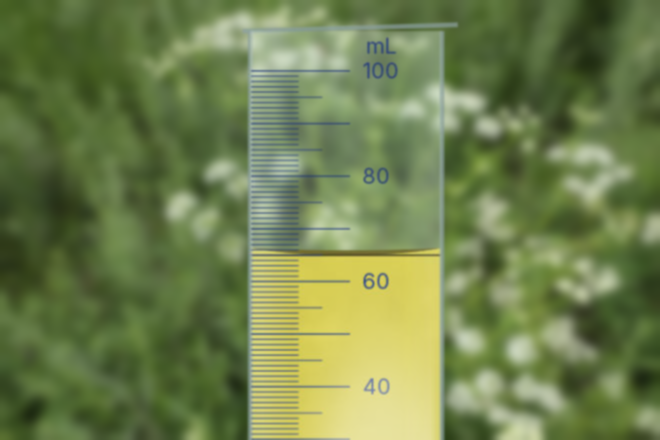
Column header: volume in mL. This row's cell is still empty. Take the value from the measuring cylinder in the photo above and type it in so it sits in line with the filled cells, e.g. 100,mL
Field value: 65,mL
